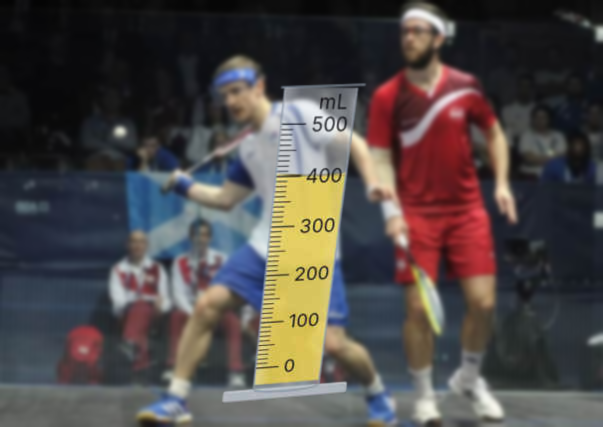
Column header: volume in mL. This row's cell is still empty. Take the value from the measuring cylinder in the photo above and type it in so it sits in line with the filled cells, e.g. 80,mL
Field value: 400,mL
